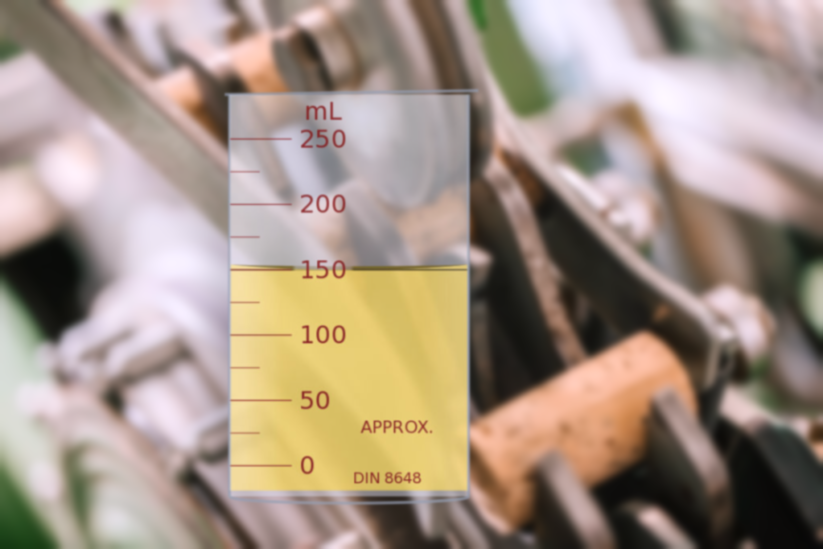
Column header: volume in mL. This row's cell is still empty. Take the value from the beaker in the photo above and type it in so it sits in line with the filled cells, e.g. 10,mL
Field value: 150,mL
